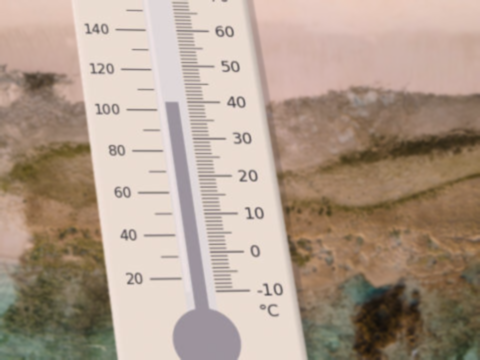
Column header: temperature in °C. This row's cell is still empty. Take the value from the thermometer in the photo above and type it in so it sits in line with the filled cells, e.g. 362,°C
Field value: 40,°C
